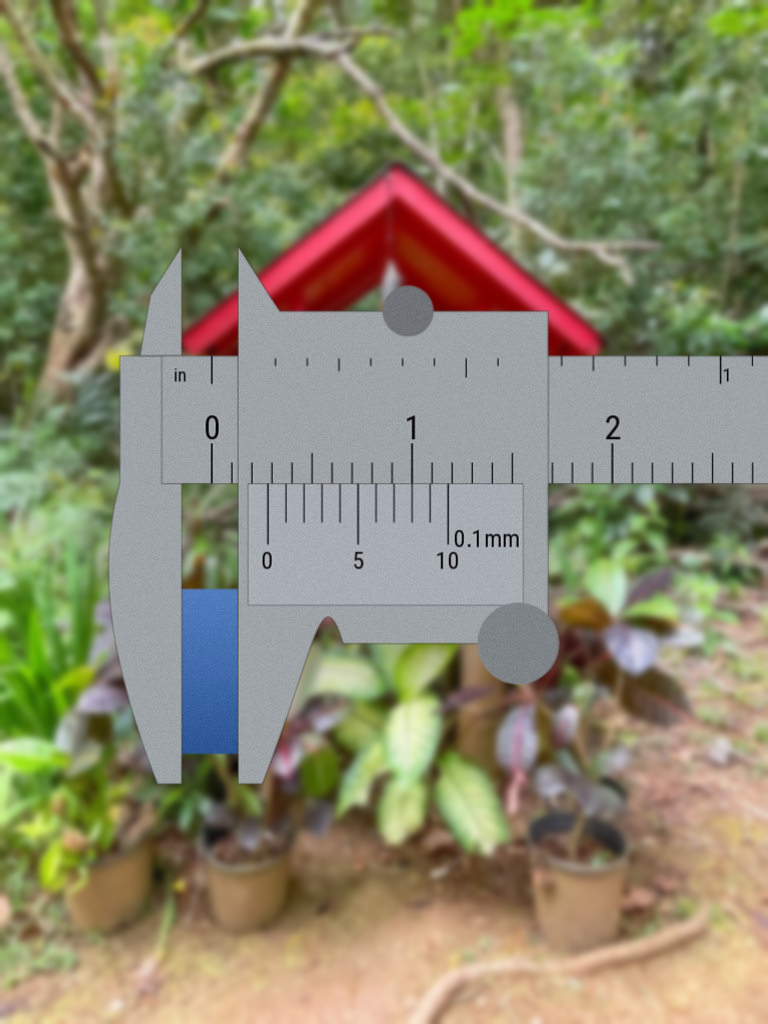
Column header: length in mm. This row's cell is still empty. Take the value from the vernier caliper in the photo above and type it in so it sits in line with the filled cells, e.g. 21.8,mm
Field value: 2.8,mm
